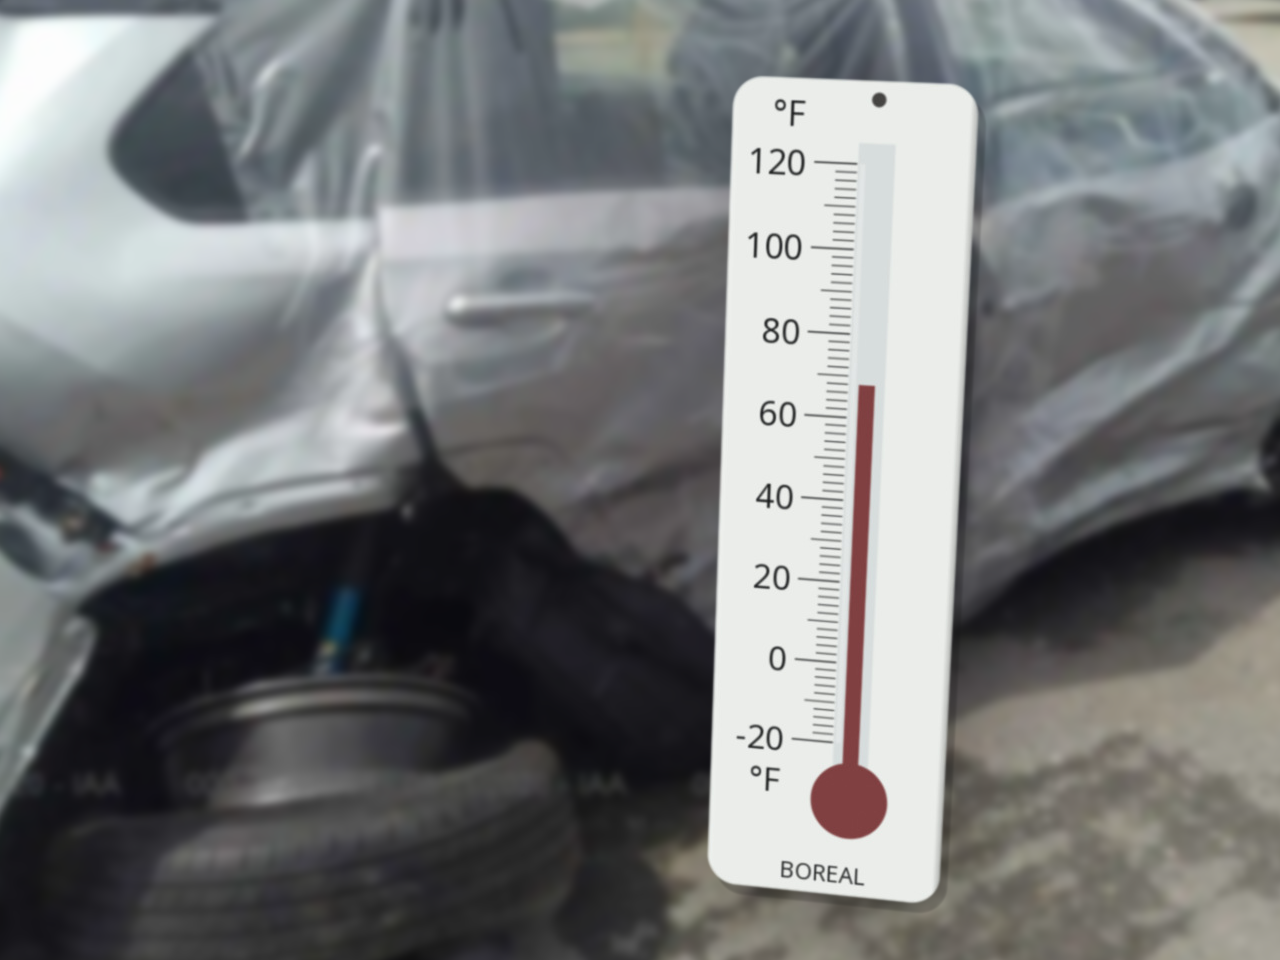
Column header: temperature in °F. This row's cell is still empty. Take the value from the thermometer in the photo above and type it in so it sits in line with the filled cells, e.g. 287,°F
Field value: 68,°F
